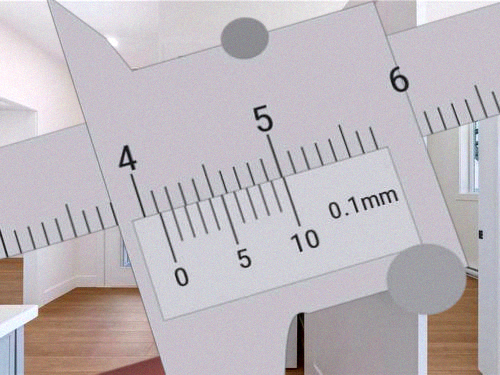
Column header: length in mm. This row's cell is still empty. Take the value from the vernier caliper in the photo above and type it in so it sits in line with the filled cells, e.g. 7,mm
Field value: 41.1,mm
